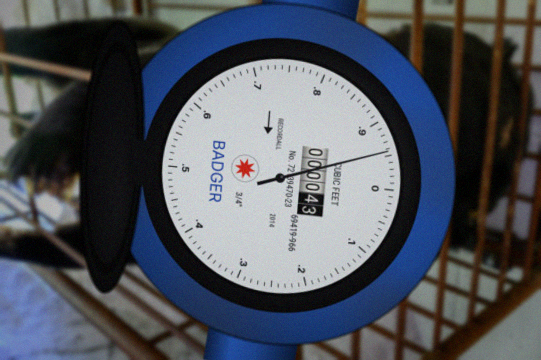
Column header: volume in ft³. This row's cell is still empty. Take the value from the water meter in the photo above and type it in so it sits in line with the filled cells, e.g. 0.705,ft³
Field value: 42.94,ft³
